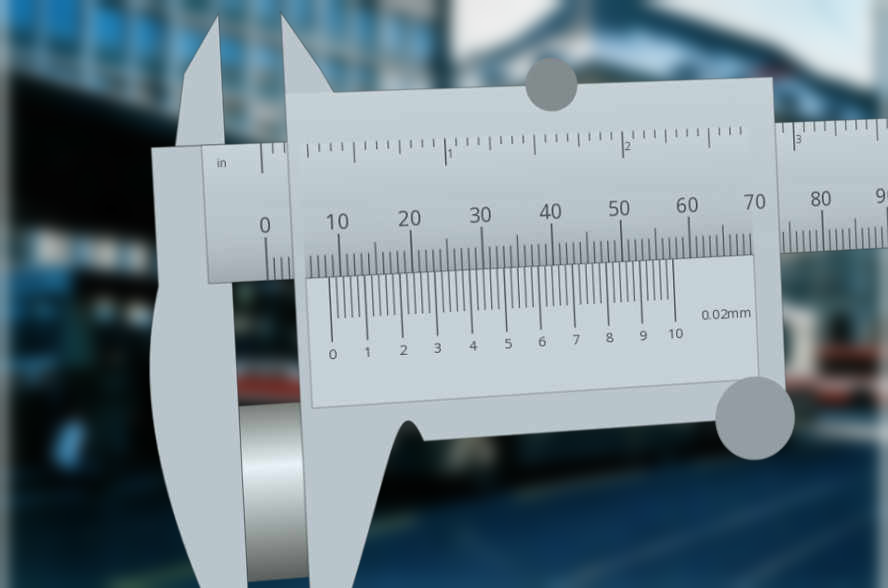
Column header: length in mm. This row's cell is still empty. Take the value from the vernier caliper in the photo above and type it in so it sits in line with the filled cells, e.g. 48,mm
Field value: 8.4,mm
